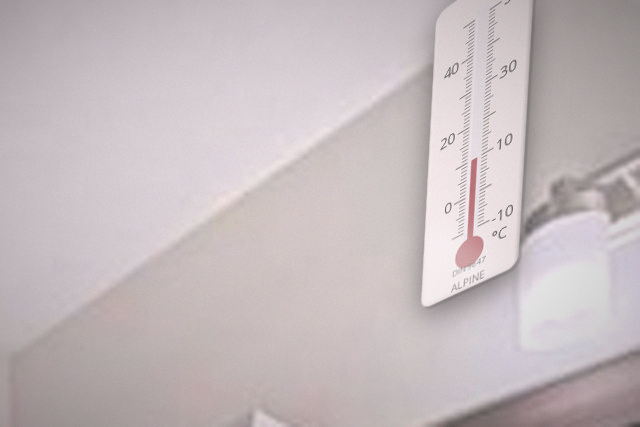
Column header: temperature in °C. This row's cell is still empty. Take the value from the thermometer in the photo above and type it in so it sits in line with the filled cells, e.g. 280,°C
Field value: 10,°C
